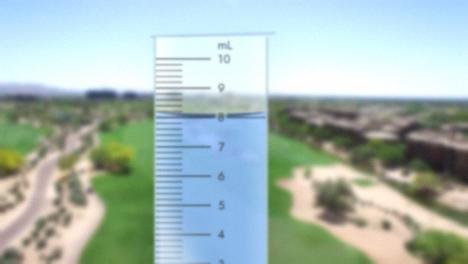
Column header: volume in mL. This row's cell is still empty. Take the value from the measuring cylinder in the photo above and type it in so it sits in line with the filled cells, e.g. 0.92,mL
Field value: 8,mL
